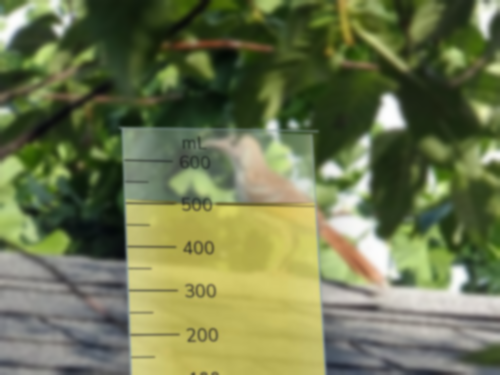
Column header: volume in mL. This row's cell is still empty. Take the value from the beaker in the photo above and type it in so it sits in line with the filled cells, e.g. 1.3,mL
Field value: 500,mL
